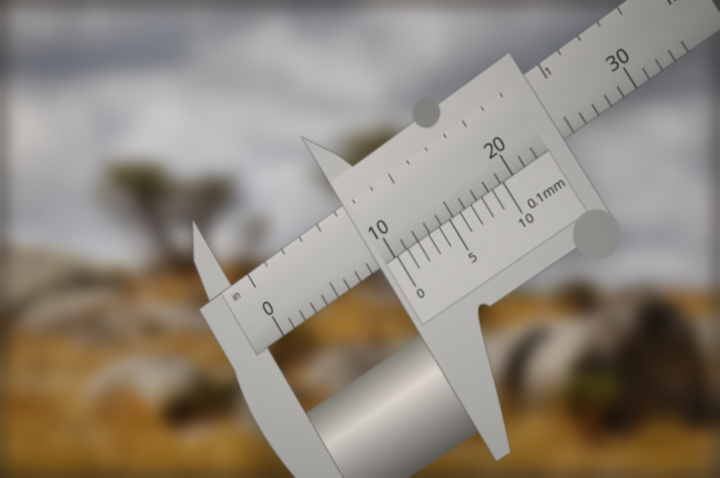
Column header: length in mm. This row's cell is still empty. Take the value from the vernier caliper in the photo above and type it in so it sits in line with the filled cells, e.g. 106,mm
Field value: 10.2,mm
